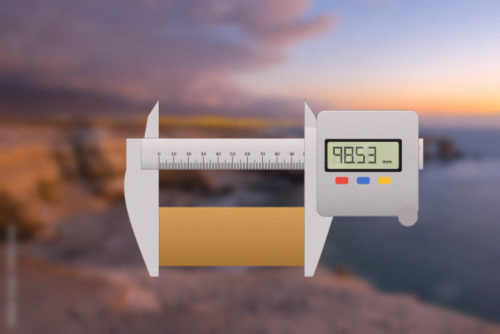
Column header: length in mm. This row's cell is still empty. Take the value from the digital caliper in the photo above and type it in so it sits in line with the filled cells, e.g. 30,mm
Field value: 98.53,mm
